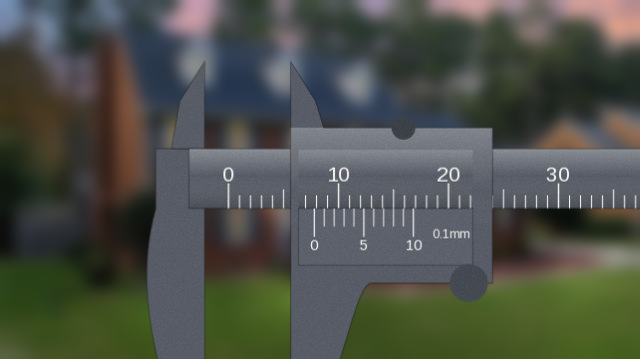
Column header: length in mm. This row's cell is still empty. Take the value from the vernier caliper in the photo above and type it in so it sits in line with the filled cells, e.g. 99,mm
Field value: 7.8,mm
